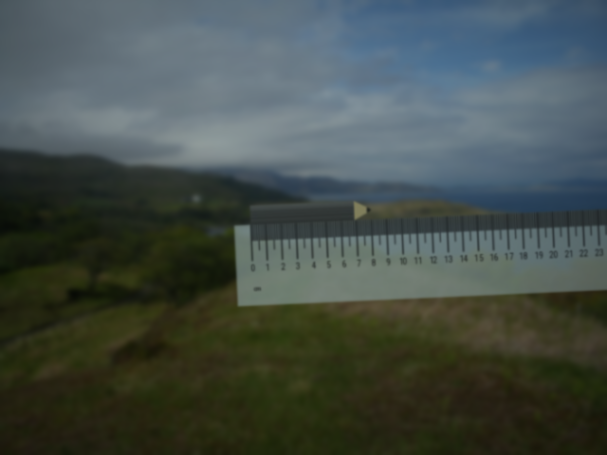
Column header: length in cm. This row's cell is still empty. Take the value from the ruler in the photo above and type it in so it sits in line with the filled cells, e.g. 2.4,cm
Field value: 8,cm
